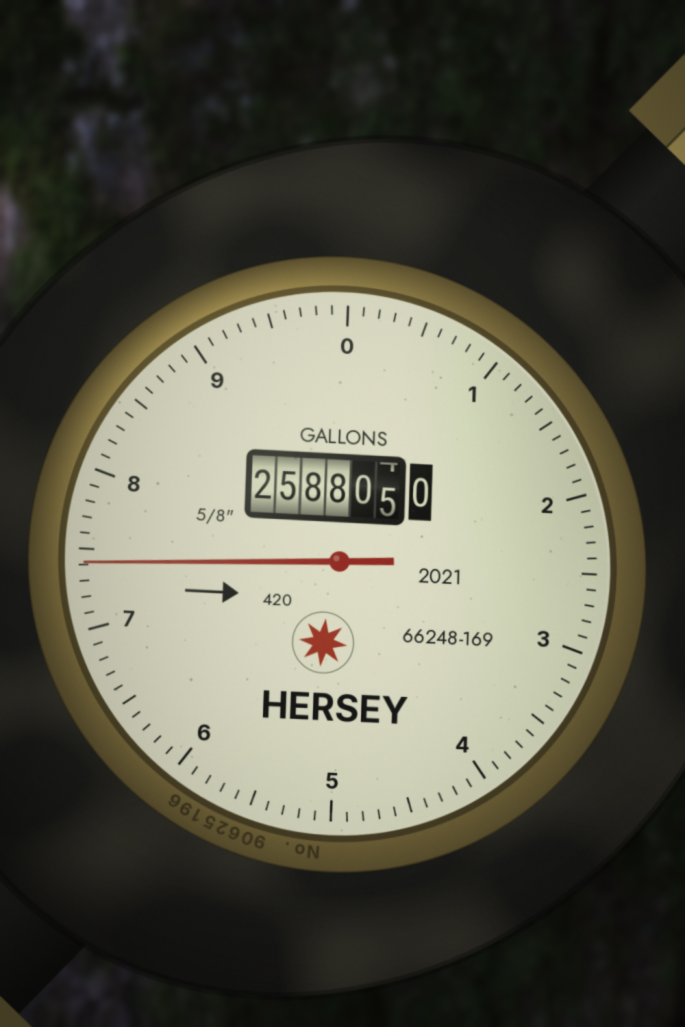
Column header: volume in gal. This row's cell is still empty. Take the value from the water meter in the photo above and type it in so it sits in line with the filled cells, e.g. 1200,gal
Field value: 2588047.4,gal
